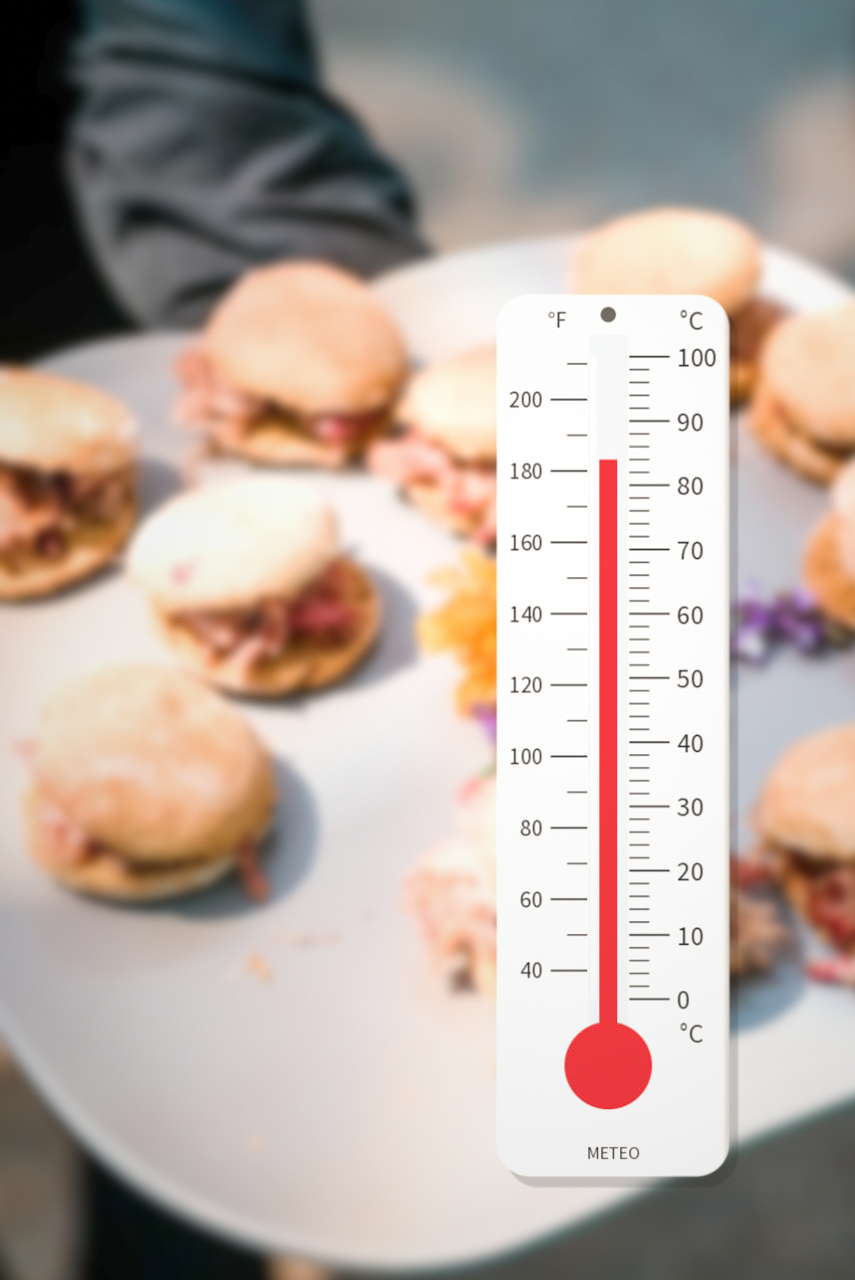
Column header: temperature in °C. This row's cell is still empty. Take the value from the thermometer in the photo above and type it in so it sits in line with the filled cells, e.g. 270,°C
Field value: 84,°C
